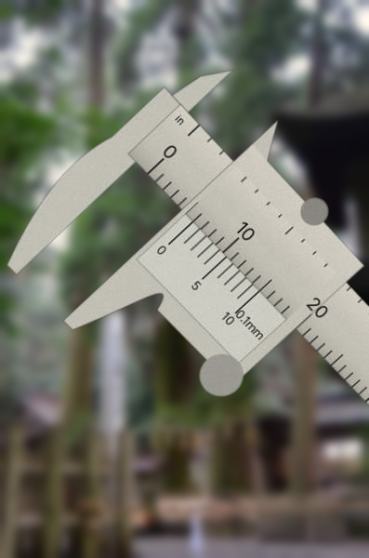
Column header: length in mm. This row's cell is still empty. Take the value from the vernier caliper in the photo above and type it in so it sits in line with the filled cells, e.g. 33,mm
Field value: 6.0,mm
